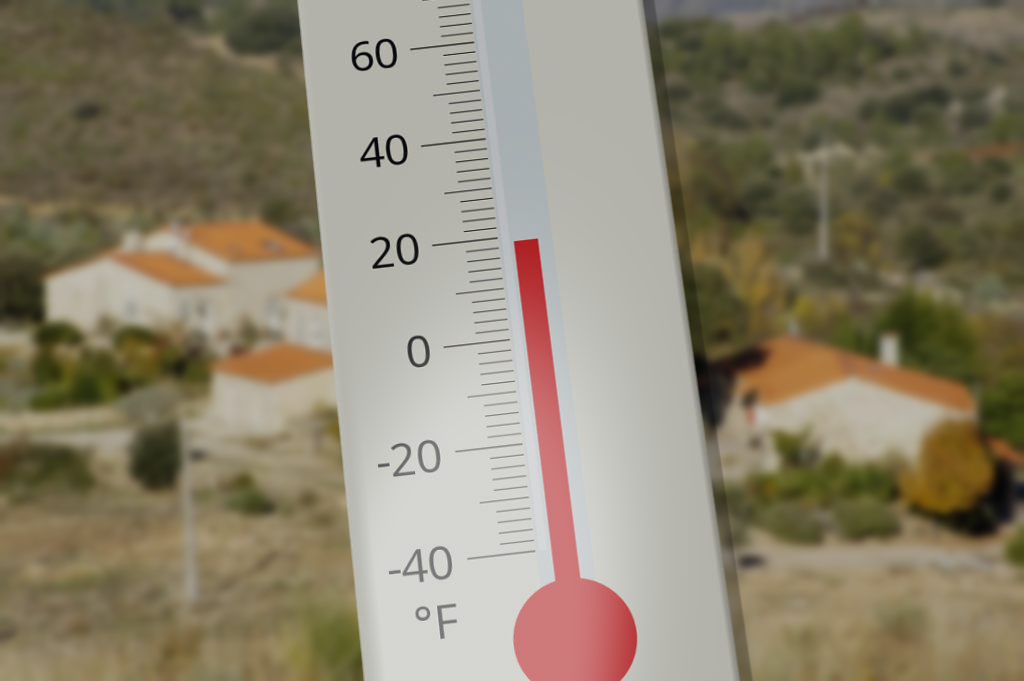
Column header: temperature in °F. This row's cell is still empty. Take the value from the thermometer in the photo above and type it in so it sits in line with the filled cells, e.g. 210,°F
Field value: 19,°F
